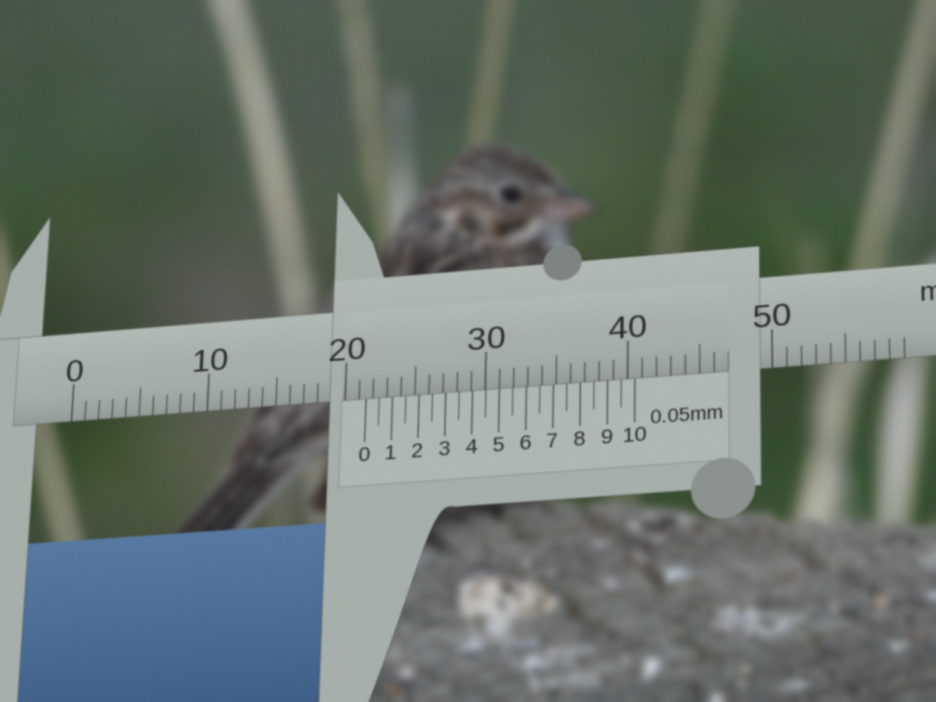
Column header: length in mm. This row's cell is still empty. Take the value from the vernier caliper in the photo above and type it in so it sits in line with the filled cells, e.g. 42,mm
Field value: 21.5,mm
